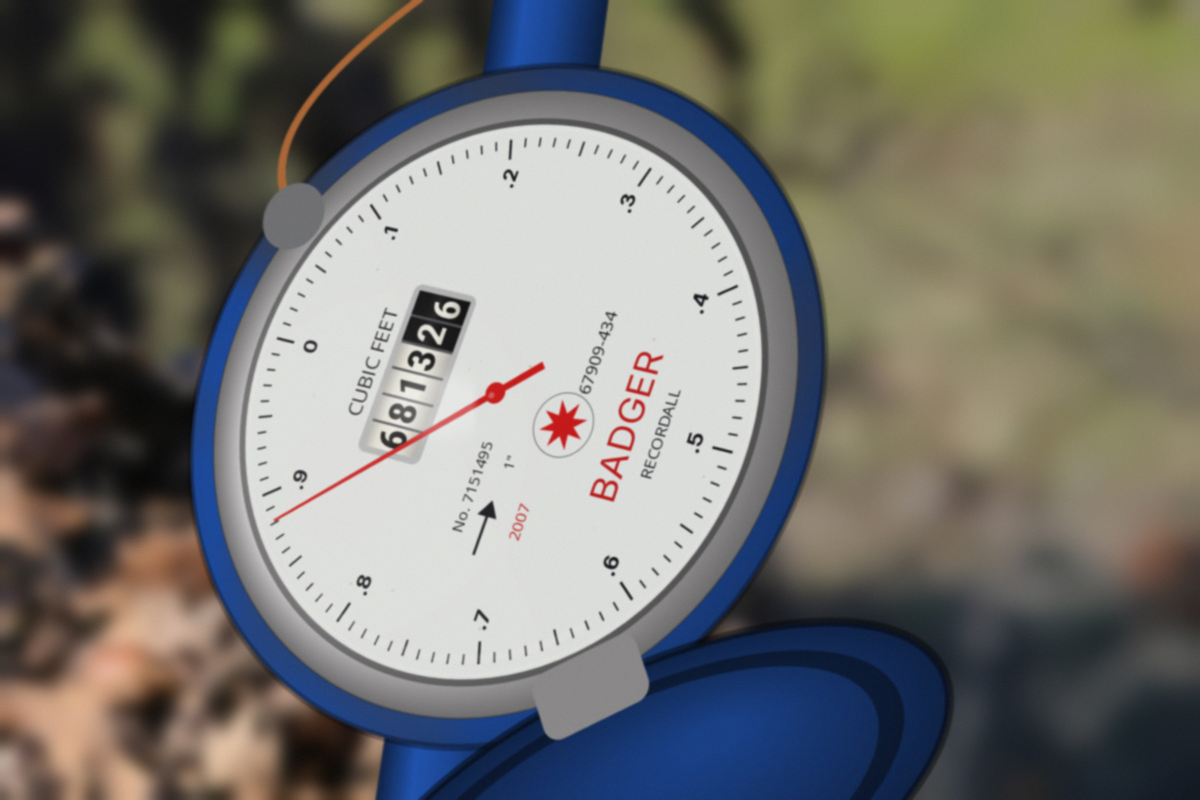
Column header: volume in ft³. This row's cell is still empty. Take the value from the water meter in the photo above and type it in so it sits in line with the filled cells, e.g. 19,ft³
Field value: 681325.88,ft³
